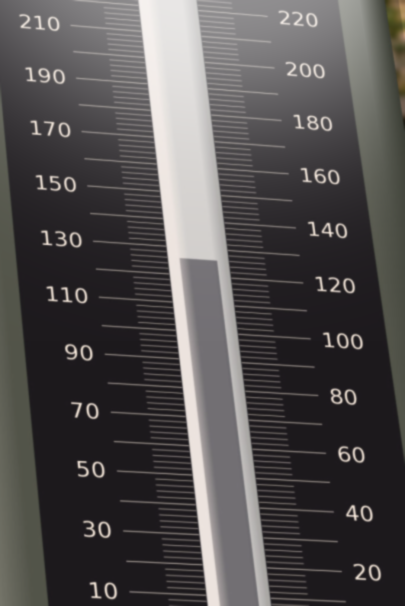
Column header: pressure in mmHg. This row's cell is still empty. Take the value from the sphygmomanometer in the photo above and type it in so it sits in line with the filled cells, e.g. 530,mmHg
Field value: 126,mmHg
